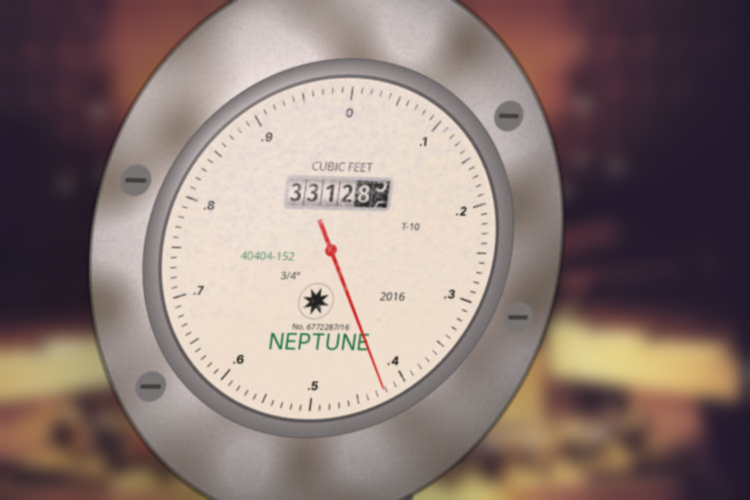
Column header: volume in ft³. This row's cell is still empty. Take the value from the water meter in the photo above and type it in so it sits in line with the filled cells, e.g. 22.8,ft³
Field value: 331285.42,ft³
